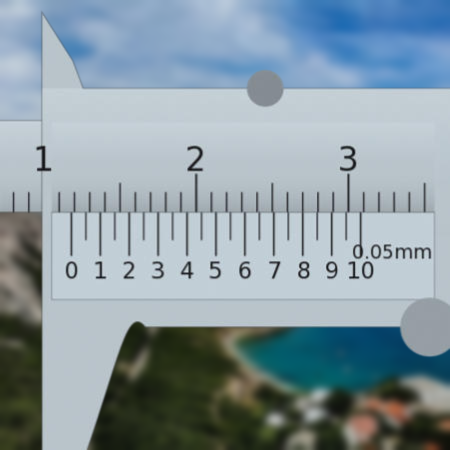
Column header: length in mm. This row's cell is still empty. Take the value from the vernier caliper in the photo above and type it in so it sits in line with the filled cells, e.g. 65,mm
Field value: 11.8,mm
